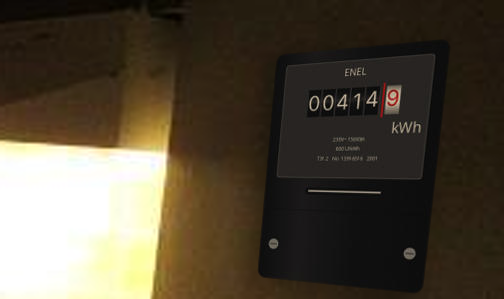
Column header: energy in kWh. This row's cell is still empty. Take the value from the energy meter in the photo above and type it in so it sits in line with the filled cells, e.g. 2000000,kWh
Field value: 414.9,kWh
